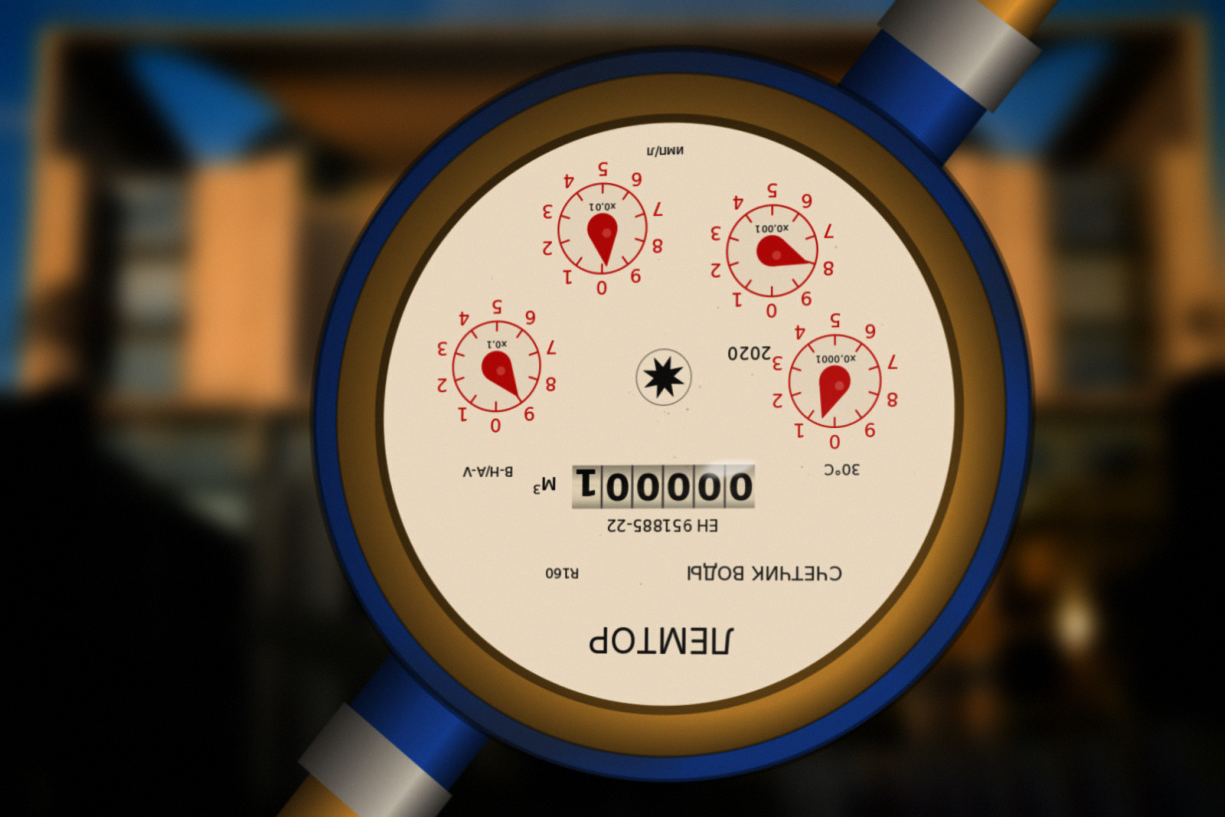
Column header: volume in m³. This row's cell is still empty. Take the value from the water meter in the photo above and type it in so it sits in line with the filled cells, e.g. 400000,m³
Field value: 0.8980,m³
